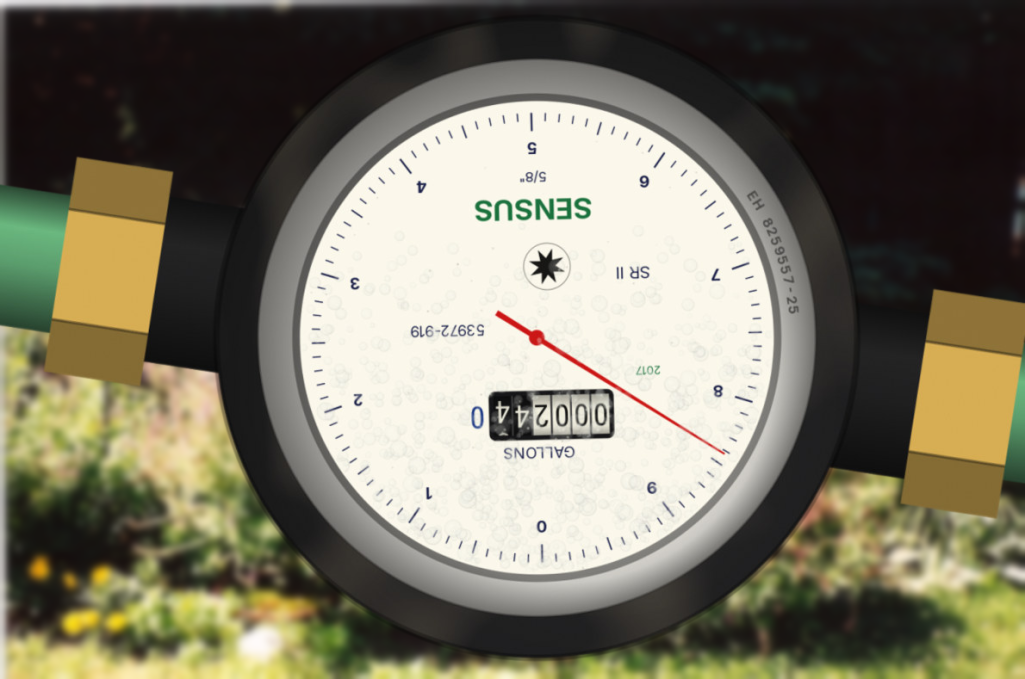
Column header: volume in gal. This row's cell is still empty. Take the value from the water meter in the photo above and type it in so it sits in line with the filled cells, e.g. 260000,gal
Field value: 2438.4,gal
